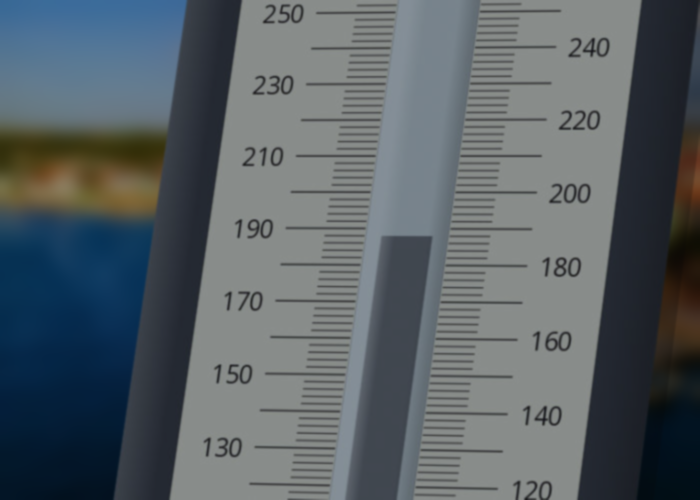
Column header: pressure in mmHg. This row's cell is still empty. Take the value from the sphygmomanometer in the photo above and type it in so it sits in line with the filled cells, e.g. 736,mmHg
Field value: 188,mmHg
